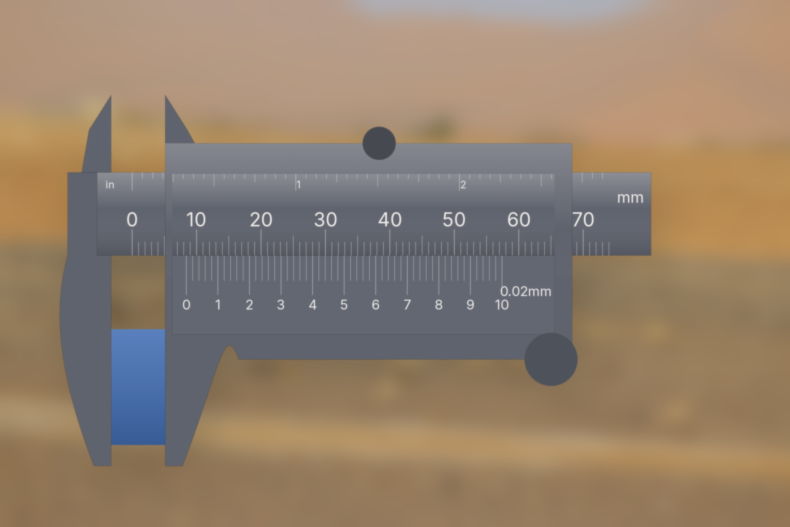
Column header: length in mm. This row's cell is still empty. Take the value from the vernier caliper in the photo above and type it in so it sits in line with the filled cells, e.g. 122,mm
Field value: 8.4,mm
